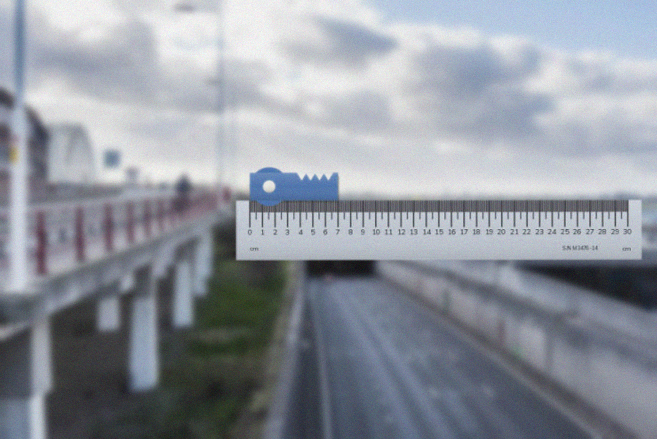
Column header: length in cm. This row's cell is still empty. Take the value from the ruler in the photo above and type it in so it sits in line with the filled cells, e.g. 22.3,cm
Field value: 7,cm
